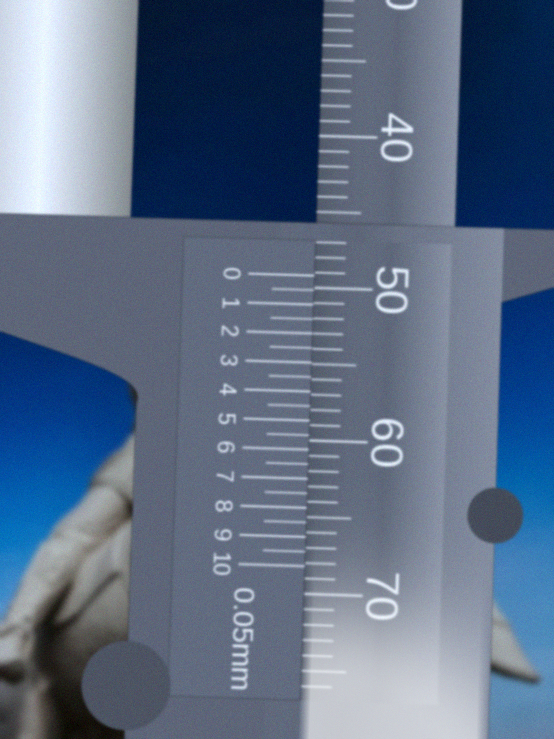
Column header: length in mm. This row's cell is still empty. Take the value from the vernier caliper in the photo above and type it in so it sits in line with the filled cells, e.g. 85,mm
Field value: 49.2,mm
